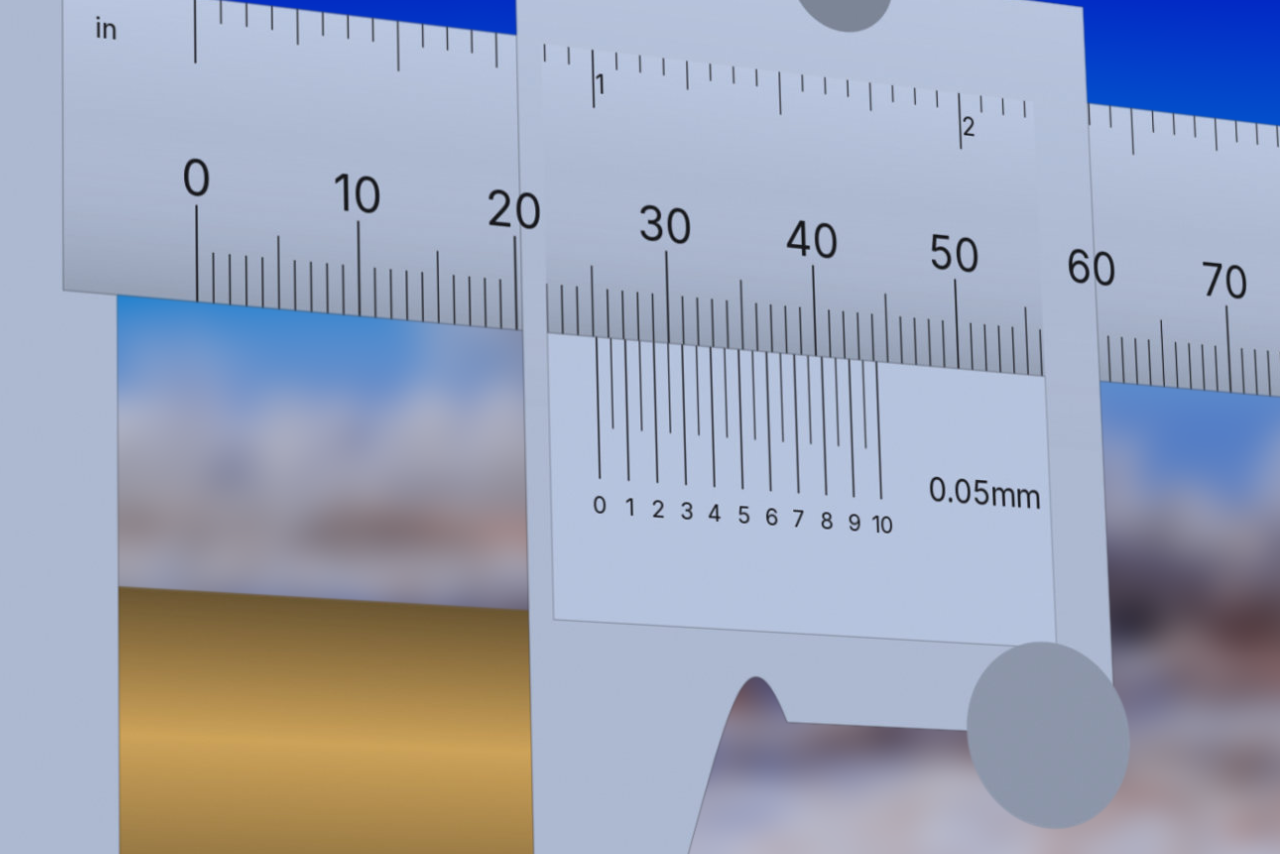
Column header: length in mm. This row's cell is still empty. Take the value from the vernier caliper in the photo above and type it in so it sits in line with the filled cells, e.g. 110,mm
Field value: 25.2,mm
